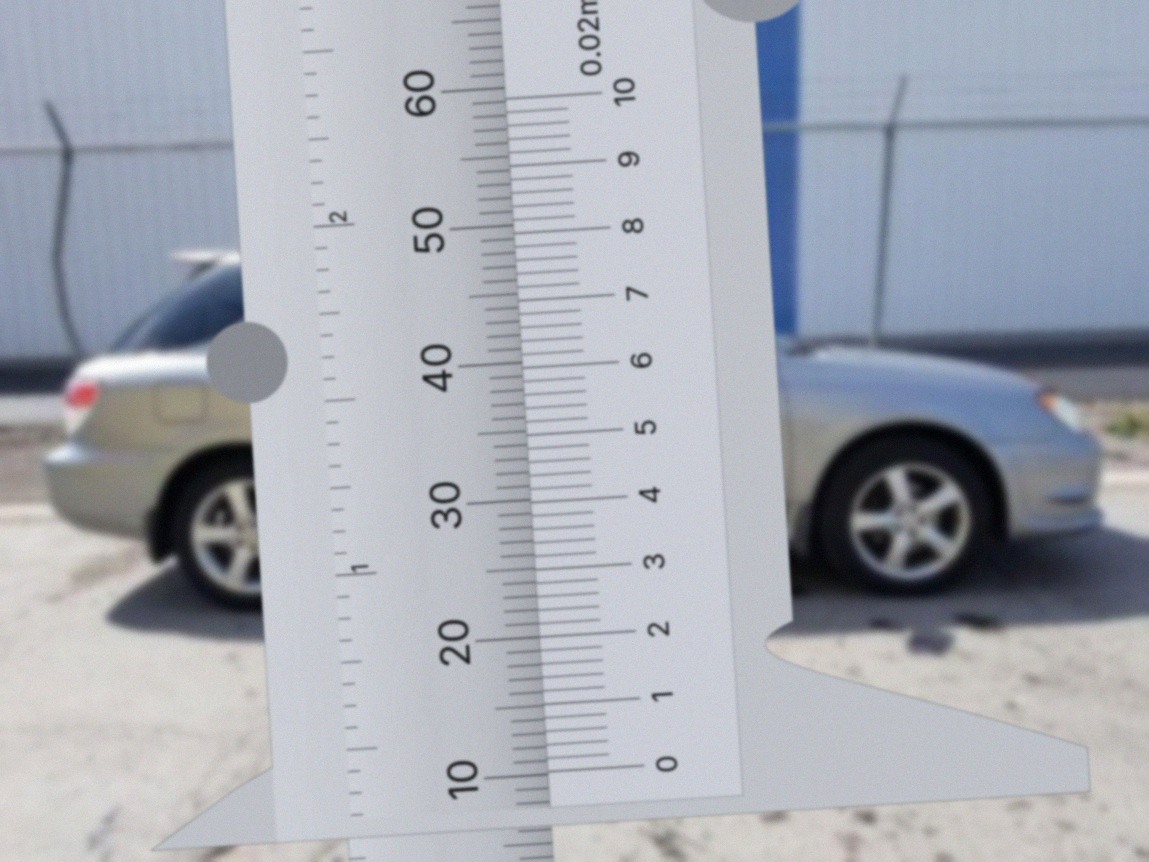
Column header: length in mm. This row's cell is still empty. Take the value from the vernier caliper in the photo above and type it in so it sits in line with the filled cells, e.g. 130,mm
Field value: 10.2,mm
